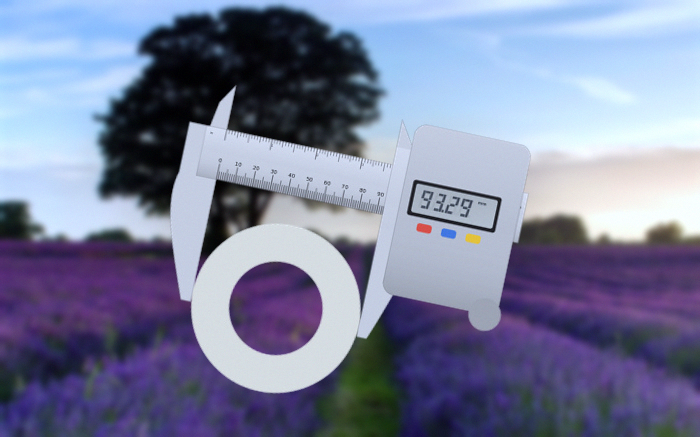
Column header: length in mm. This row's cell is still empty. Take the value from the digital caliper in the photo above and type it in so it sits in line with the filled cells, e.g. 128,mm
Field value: 93.29,mm
